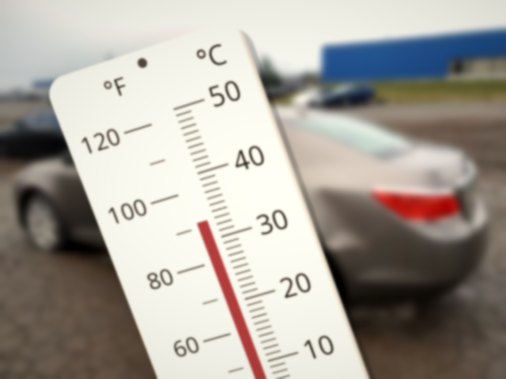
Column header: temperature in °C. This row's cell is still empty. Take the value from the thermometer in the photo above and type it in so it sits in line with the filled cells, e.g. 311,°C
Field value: 33,°C
